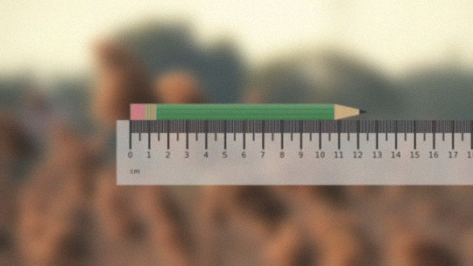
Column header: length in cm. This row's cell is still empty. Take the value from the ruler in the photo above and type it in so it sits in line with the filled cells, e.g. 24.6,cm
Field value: 12.5,cm
